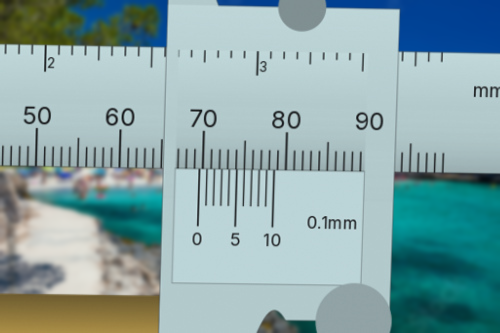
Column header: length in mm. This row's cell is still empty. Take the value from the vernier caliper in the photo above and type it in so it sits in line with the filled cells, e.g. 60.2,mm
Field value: 69.6,mm
